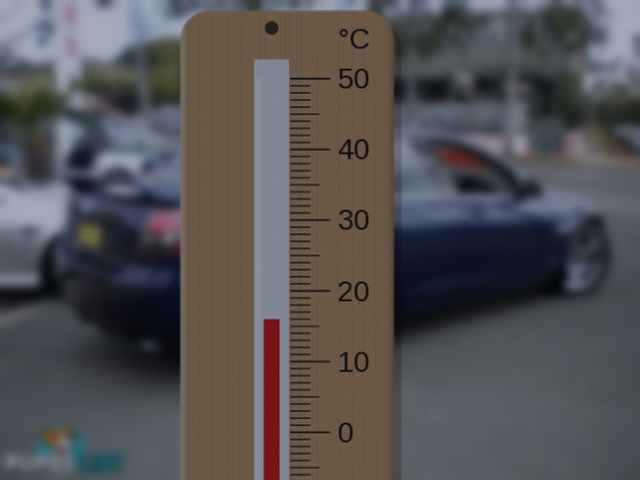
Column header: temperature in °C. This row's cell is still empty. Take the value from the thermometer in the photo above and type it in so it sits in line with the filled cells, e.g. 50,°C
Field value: 16,°C
